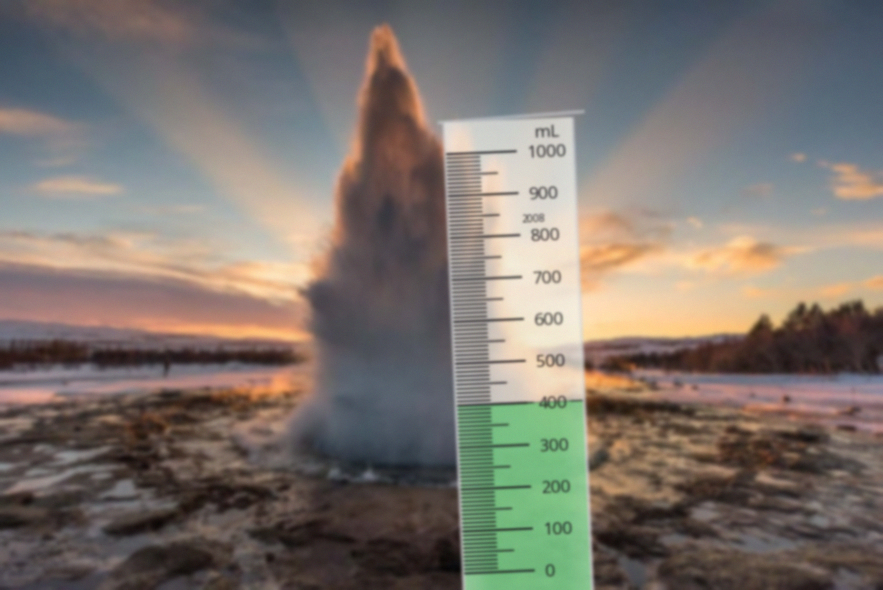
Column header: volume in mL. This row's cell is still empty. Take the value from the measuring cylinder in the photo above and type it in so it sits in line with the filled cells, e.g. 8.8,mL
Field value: 400,mL
